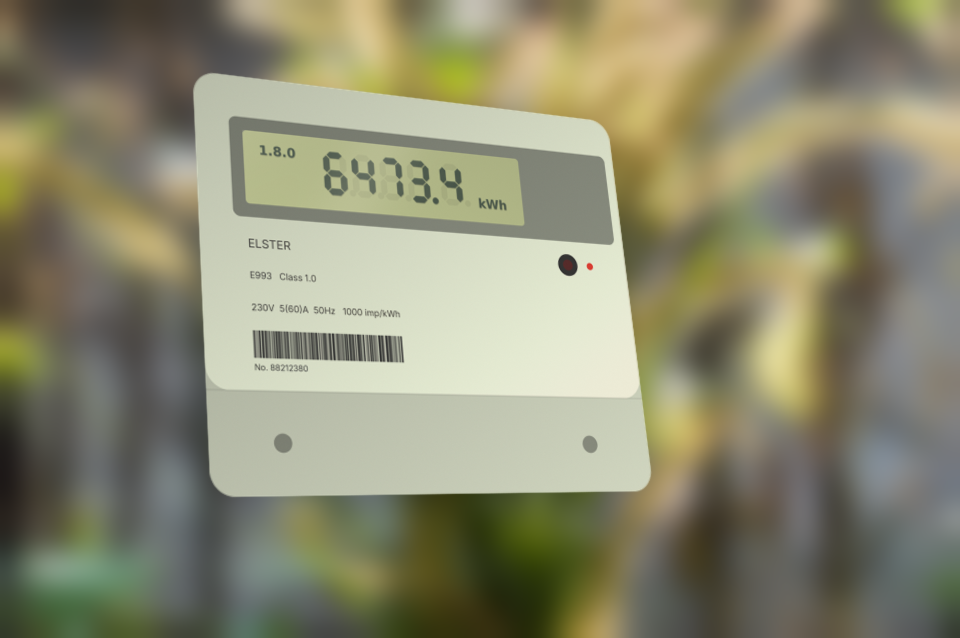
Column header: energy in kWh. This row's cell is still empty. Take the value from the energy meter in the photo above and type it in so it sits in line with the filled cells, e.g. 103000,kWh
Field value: 6473.4,kWh
